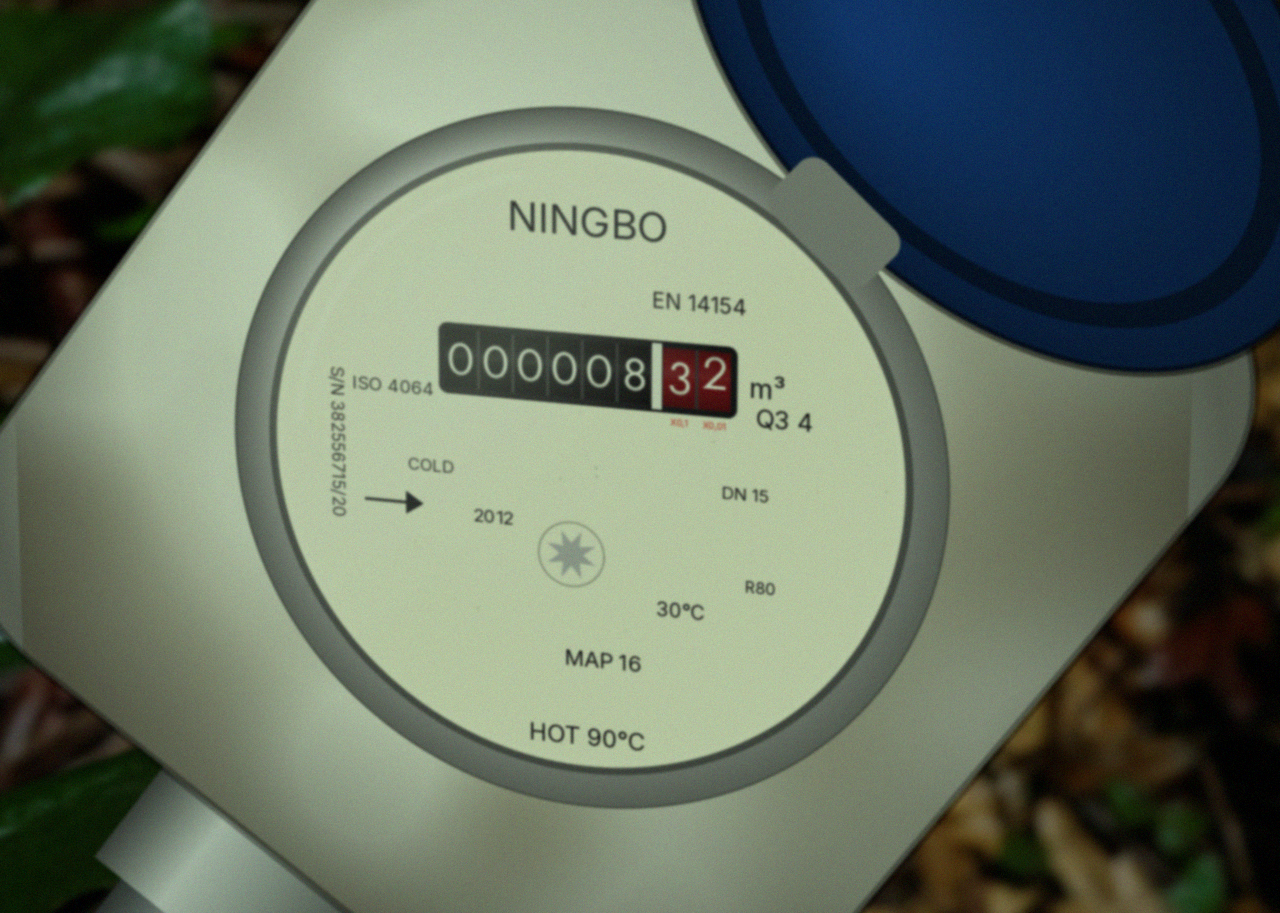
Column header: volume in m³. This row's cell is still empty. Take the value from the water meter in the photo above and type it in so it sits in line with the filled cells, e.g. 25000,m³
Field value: 8.32,m³
